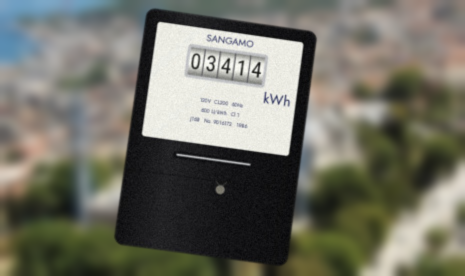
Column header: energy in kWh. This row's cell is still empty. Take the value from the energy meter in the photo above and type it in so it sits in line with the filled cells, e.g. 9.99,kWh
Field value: 3414,kWh
